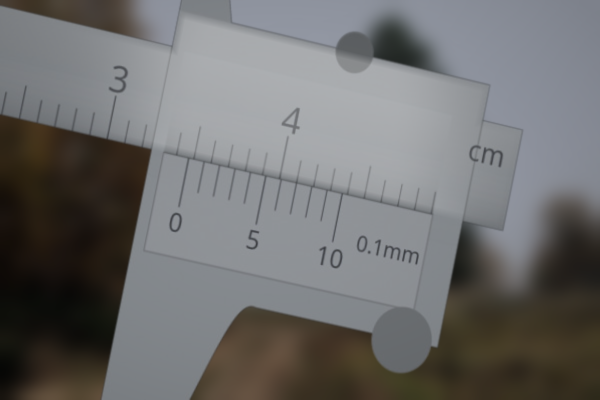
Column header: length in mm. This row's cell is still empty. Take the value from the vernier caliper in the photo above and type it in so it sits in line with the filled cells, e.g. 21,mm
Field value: 34.7,mm
